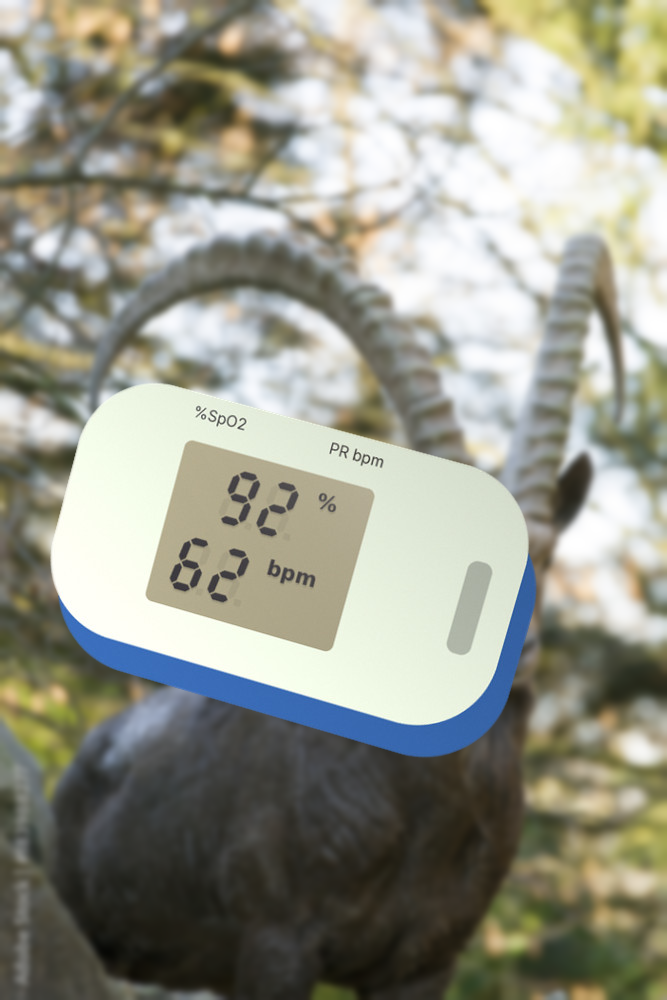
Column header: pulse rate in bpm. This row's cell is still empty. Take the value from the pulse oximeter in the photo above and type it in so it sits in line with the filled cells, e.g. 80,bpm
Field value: 62,bpm
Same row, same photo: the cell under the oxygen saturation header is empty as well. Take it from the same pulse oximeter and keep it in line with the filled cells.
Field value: 92,%
